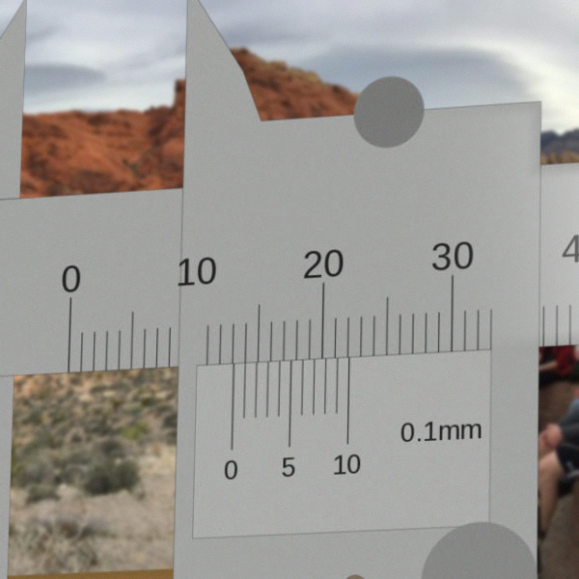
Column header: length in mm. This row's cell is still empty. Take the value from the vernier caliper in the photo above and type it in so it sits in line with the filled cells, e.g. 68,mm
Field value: 13.1,mm
